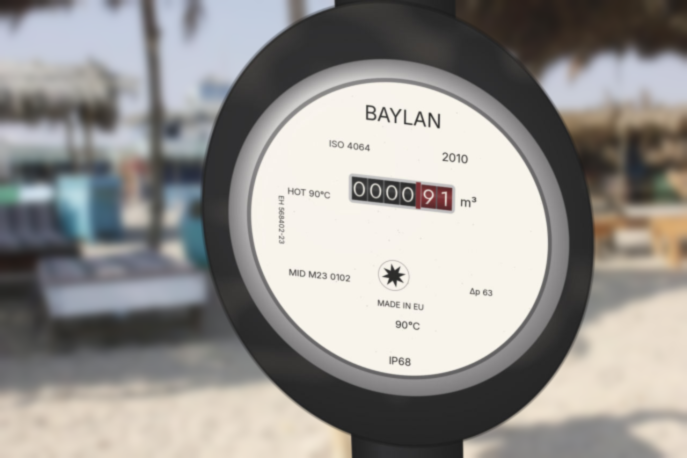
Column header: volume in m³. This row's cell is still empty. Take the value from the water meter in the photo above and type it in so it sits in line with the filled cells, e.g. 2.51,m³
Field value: 0.91,m³
